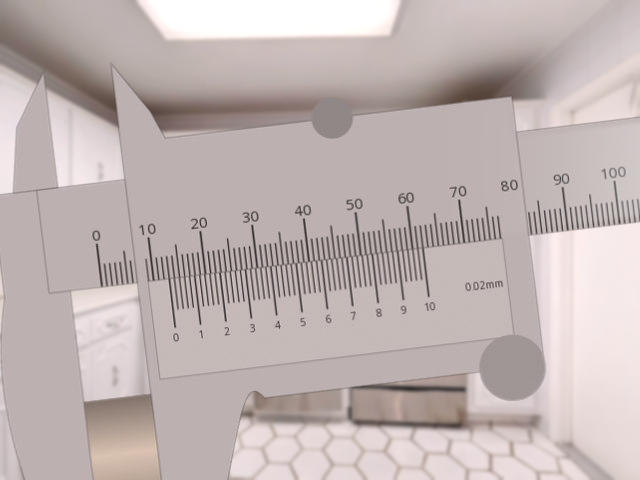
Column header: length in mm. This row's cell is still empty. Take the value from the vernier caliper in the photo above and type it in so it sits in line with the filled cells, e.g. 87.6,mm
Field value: 13.0,mm
